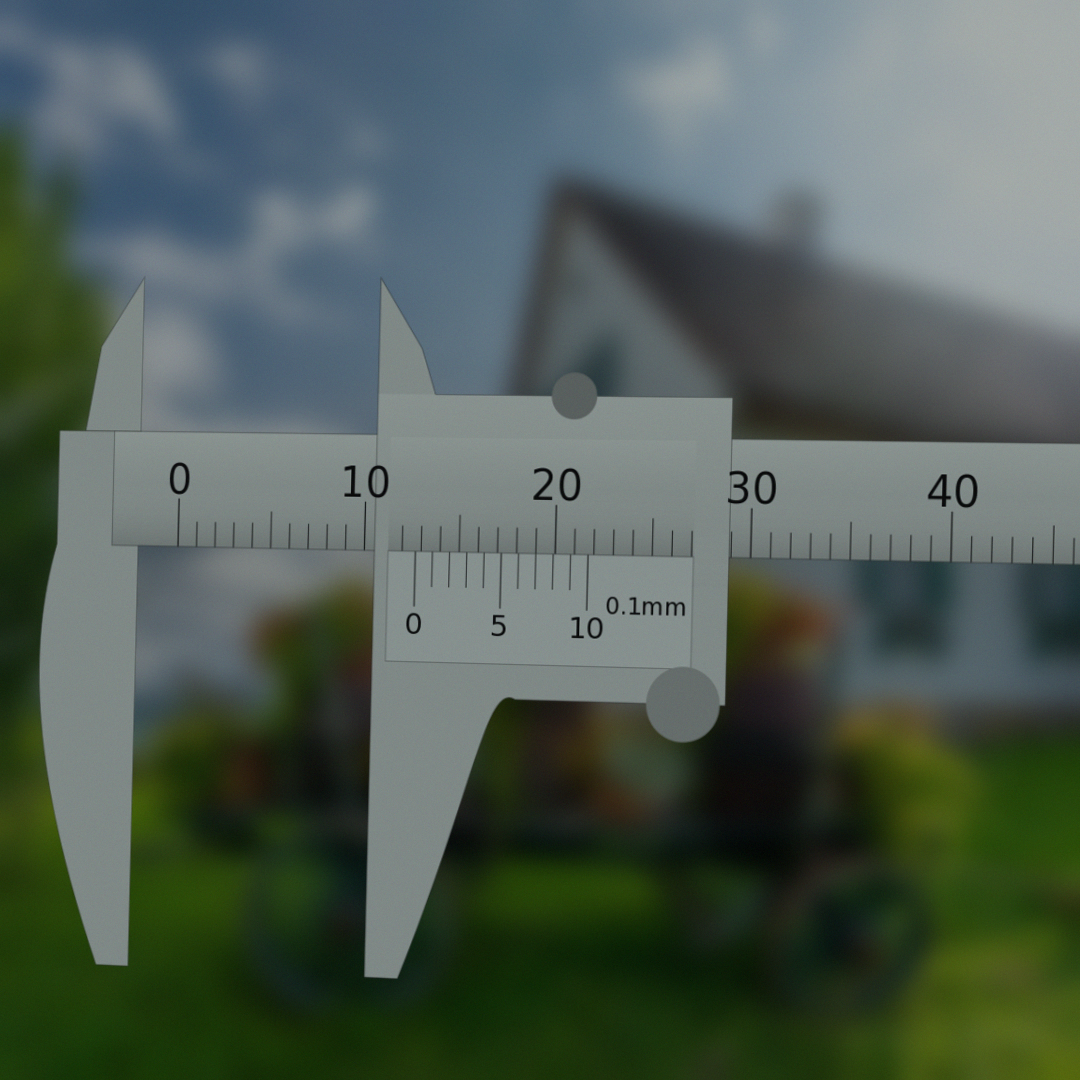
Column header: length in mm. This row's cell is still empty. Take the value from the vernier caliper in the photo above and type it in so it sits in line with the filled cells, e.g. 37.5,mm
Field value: 12.7,mm
